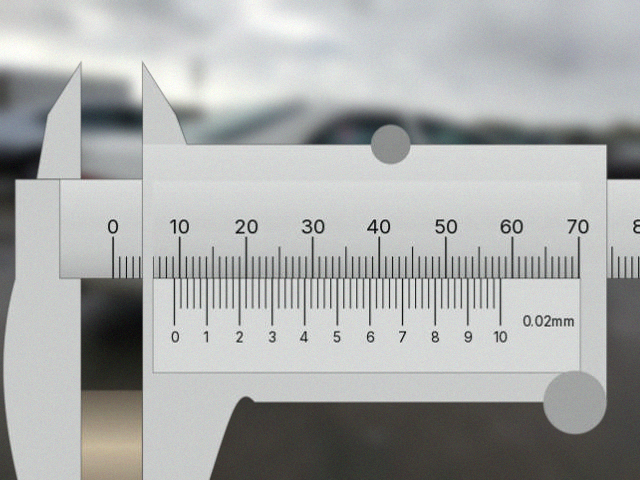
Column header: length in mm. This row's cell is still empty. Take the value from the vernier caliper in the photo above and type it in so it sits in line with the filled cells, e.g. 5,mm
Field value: 9.2,mm
